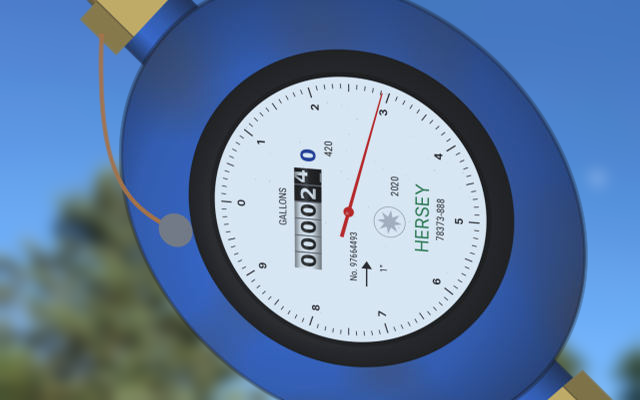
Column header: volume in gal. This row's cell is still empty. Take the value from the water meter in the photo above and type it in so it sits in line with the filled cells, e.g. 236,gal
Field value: 242.9,gal
